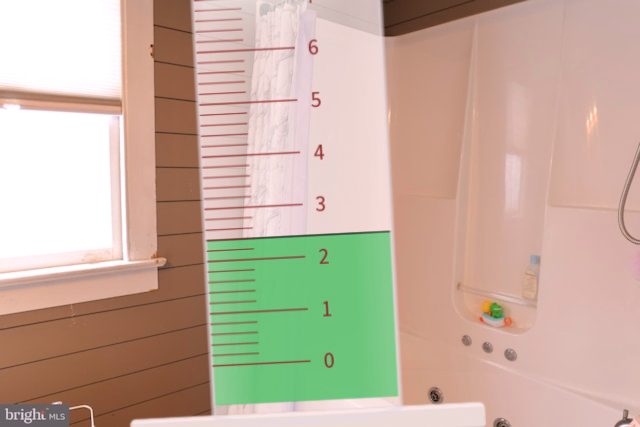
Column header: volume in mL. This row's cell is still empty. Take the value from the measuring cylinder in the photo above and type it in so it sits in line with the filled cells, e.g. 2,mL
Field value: 2.4,mL
